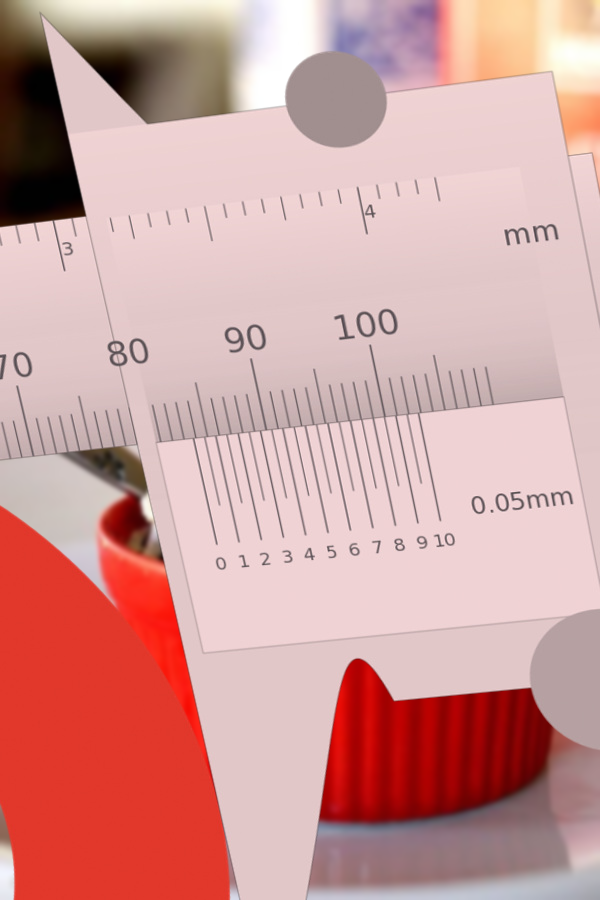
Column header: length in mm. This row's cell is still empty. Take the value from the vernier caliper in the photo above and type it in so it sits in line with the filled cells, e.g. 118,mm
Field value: 83.8,mm
